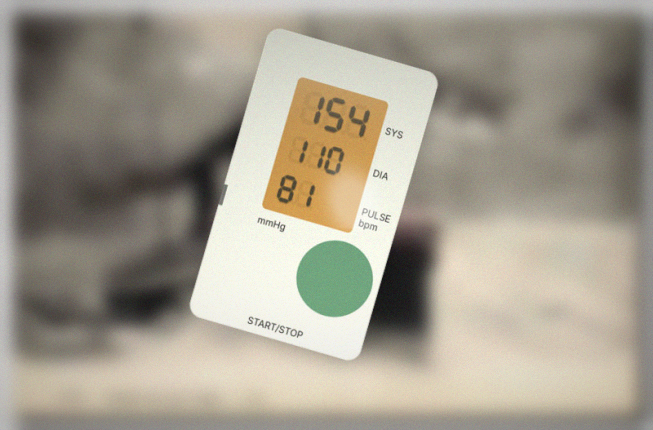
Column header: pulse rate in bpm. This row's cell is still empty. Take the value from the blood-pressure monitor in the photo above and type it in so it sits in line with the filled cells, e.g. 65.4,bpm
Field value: 81,bpm
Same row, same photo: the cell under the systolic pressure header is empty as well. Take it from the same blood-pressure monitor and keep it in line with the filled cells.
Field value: 154,mmHg
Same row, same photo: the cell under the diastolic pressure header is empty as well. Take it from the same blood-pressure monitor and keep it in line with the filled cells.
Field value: 110,mmHg
